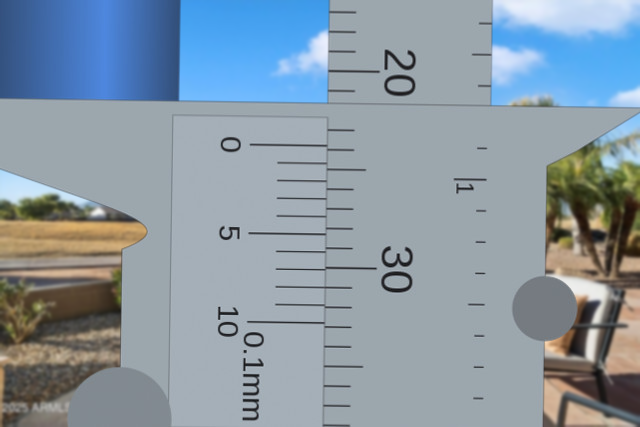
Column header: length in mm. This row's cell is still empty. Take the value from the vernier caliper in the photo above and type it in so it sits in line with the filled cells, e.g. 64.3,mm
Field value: 23.8,mm
